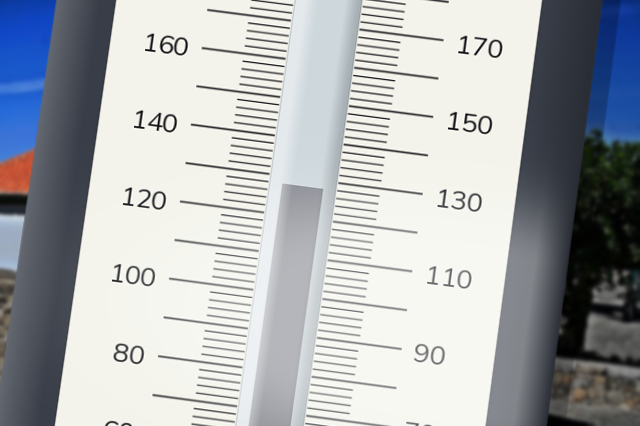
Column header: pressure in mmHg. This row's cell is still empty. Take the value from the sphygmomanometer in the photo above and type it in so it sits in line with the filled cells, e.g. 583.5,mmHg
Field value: 128,mmHg
